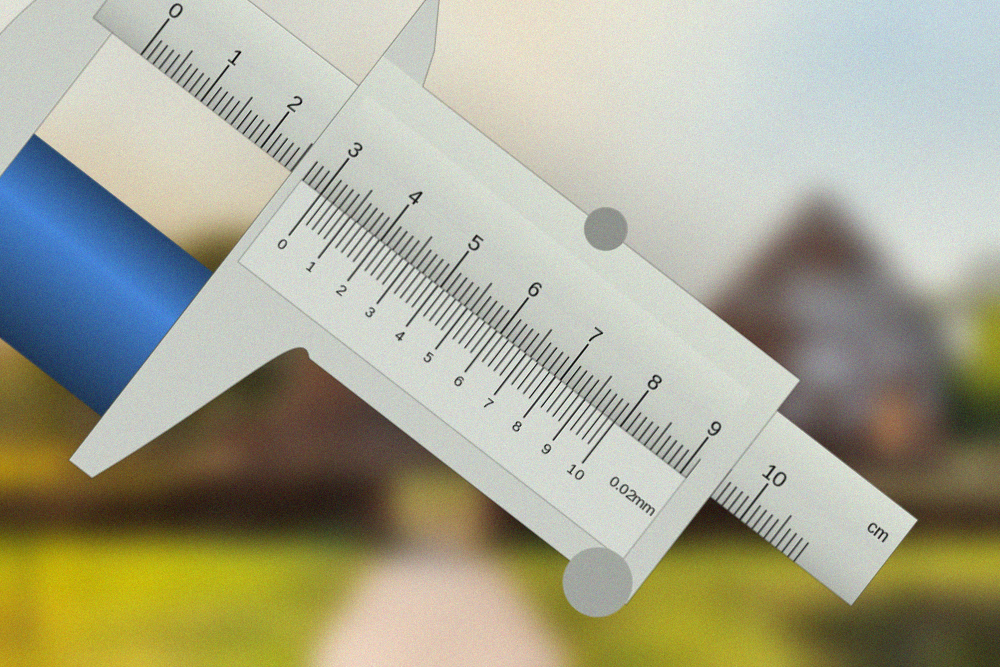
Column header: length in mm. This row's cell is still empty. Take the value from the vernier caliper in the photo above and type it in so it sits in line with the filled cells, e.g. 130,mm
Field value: 30.0,mm
